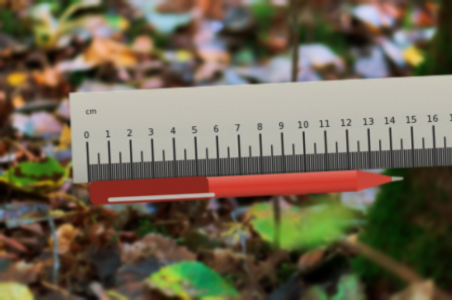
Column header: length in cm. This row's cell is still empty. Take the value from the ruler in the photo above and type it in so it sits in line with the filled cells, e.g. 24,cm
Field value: 14.5,cm
